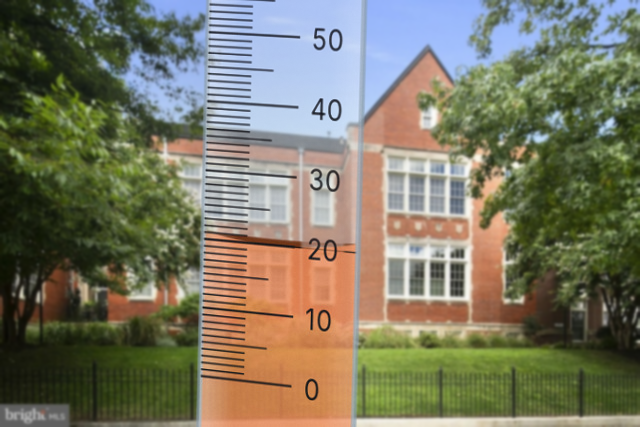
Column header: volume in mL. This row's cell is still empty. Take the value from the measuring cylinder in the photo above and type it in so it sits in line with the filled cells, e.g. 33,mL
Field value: 20,mL
